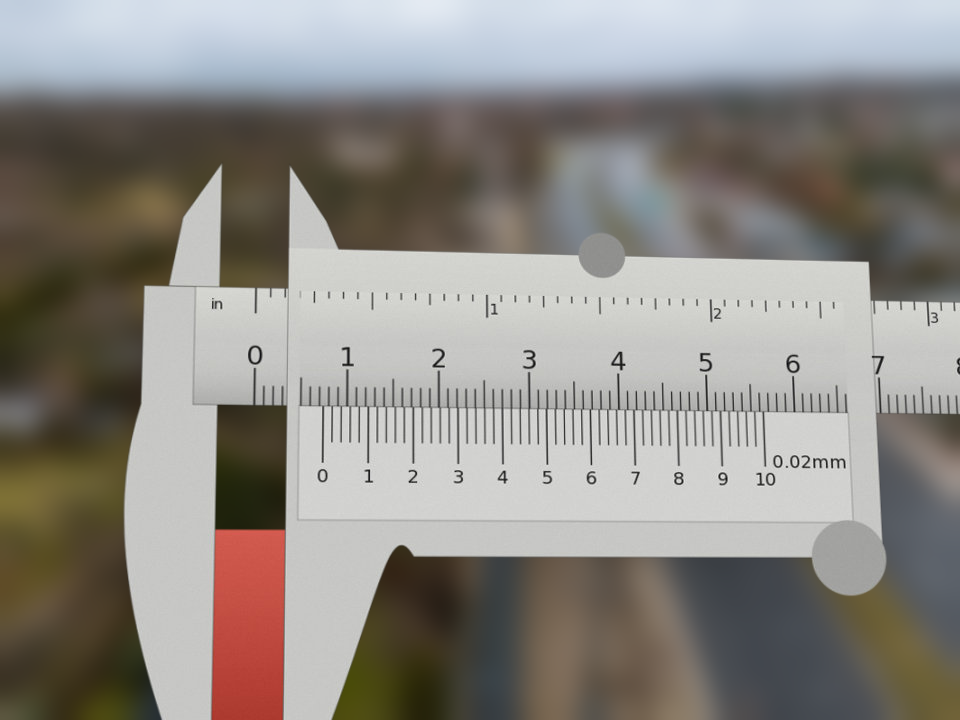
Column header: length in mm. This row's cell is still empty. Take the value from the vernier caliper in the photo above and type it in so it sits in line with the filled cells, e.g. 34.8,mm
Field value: 7.4,mm
